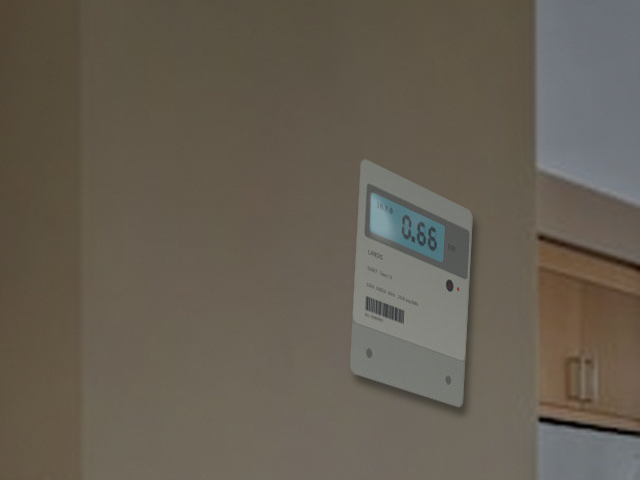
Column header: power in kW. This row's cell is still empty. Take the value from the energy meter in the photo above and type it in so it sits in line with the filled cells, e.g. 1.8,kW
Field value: 0.66,kW
